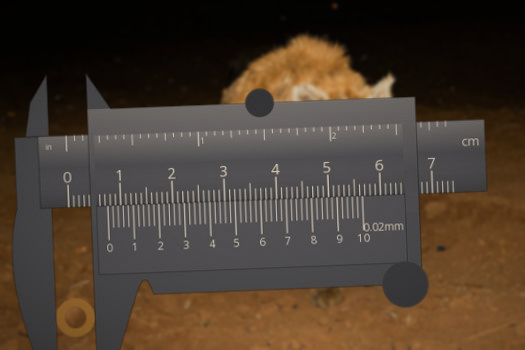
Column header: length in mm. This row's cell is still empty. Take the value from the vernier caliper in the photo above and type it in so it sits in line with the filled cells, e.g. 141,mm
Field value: 7.5,mm
